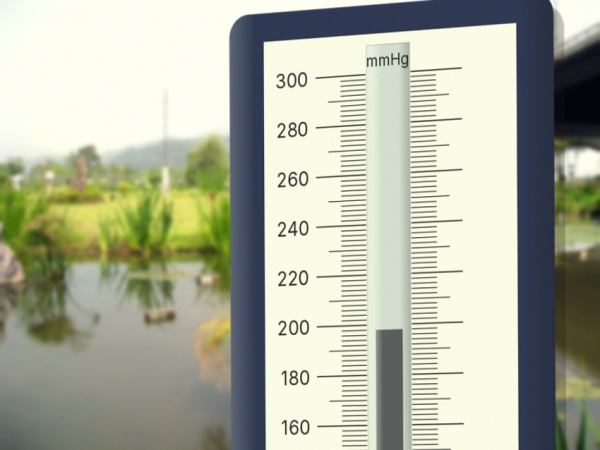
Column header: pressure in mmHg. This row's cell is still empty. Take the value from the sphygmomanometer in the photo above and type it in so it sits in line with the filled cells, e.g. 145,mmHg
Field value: 198,mmHg
